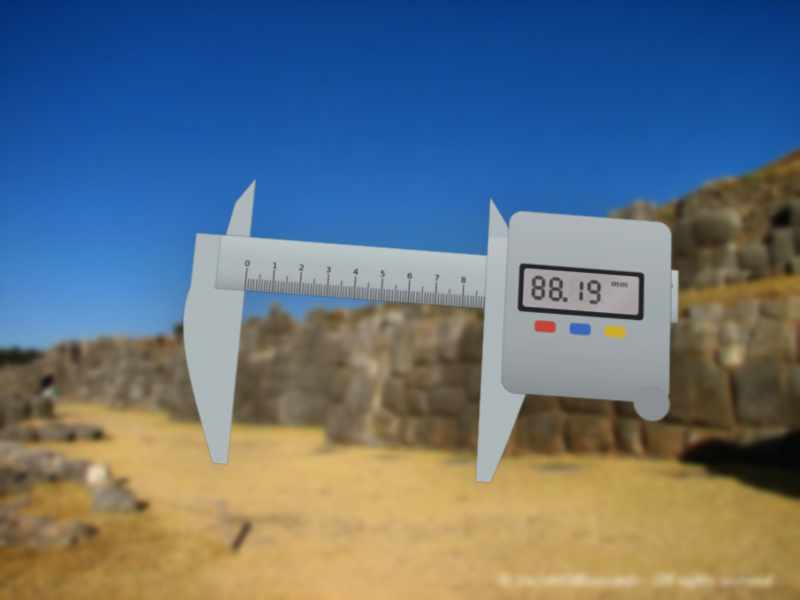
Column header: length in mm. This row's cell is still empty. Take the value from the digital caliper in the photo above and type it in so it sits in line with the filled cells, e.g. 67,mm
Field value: 88.19,mm
